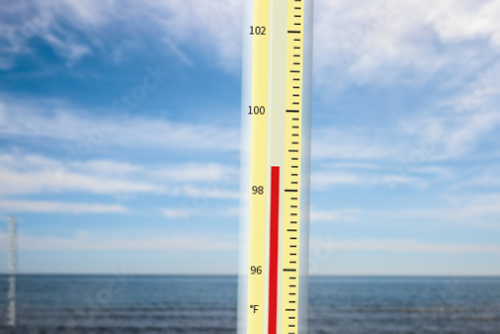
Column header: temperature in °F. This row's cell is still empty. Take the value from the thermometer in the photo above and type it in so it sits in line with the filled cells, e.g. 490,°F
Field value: 98.6,°F
